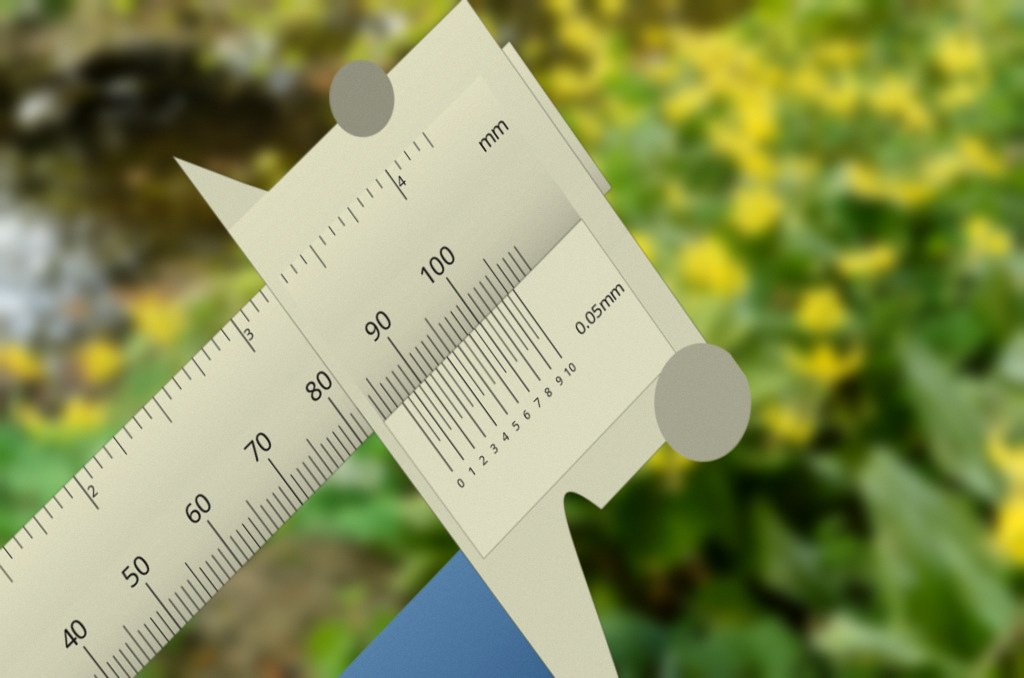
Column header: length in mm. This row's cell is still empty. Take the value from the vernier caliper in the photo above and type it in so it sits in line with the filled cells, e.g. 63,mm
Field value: 86.8,mm
